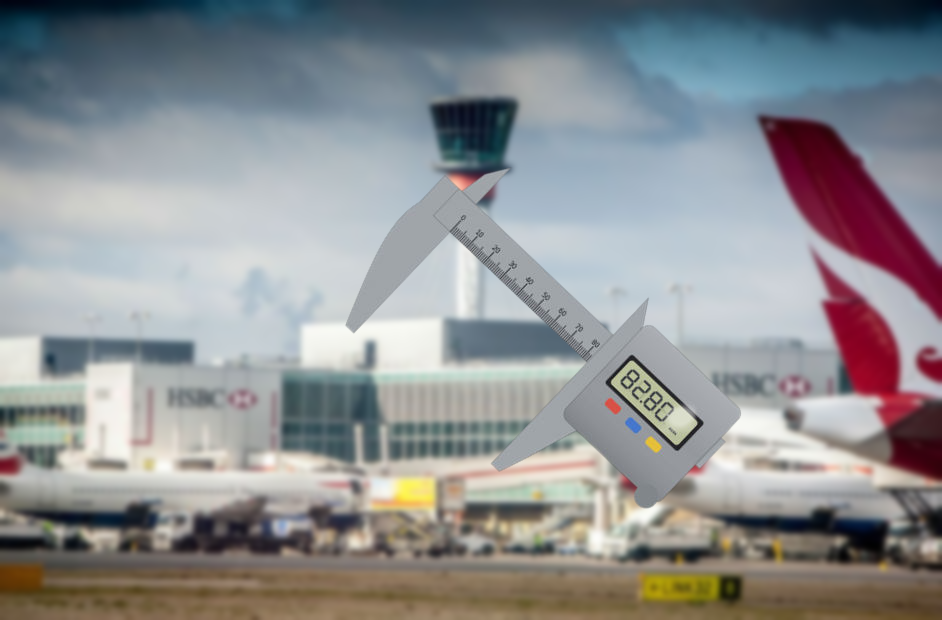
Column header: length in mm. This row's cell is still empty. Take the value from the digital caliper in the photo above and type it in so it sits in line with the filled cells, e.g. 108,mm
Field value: 82.80,mm
